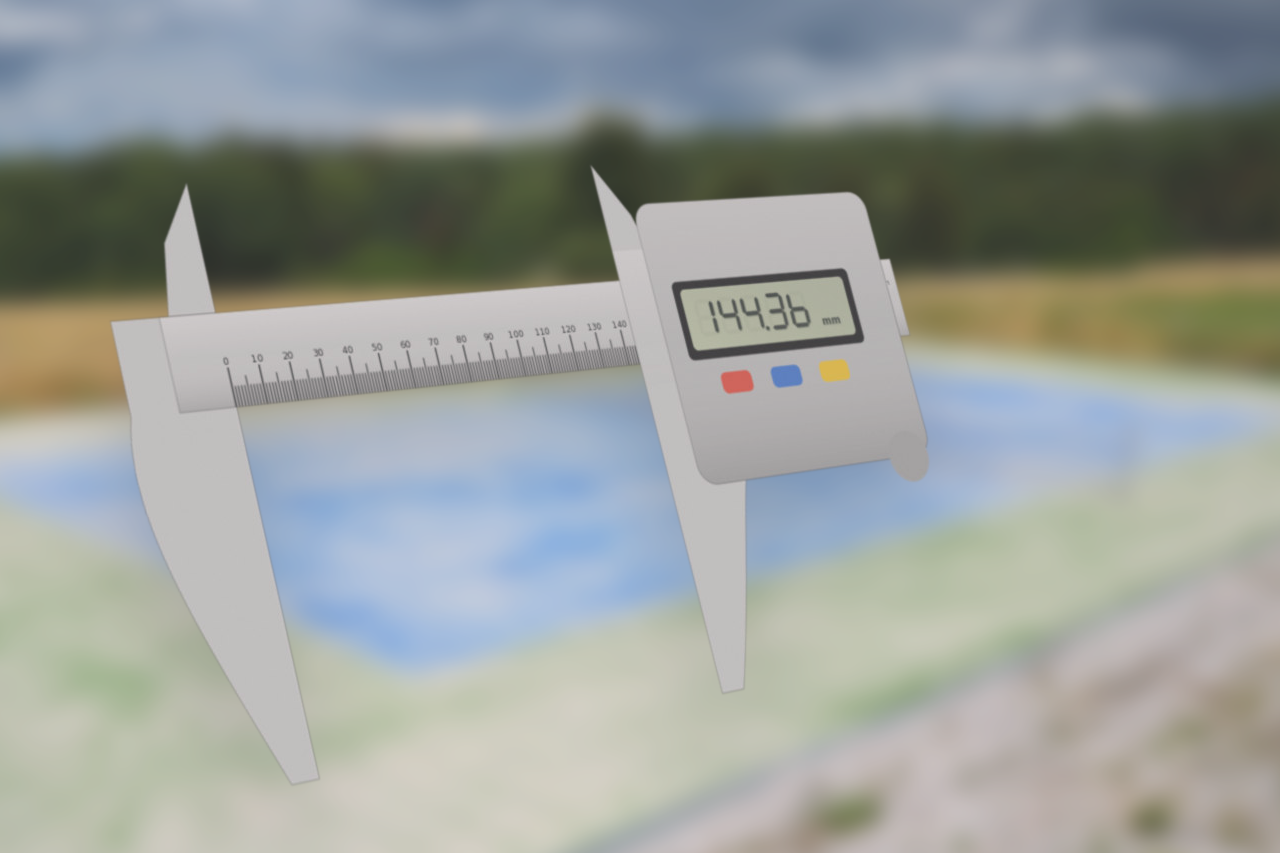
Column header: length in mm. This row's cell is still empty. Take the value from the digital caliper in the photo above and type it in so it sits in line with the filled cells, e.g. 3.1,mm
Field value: 144.36,mm
